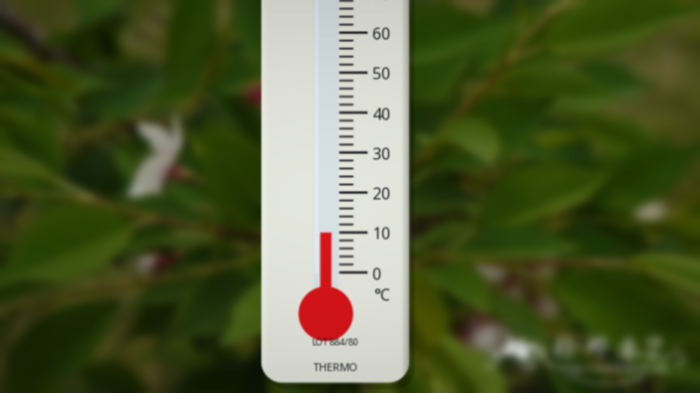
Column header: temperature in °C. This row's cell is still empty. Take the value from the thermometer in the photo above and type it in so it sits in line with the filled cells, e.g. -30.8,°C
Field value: 10,°C
